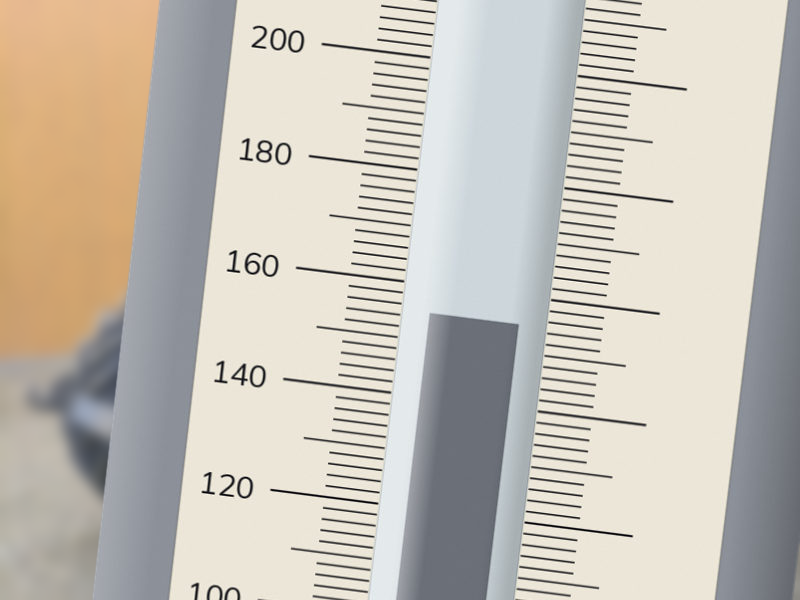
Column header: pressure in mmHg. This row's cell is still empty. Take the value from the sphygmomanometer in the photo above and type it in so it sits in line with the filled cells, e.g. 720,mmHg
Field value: 155,mmHg
